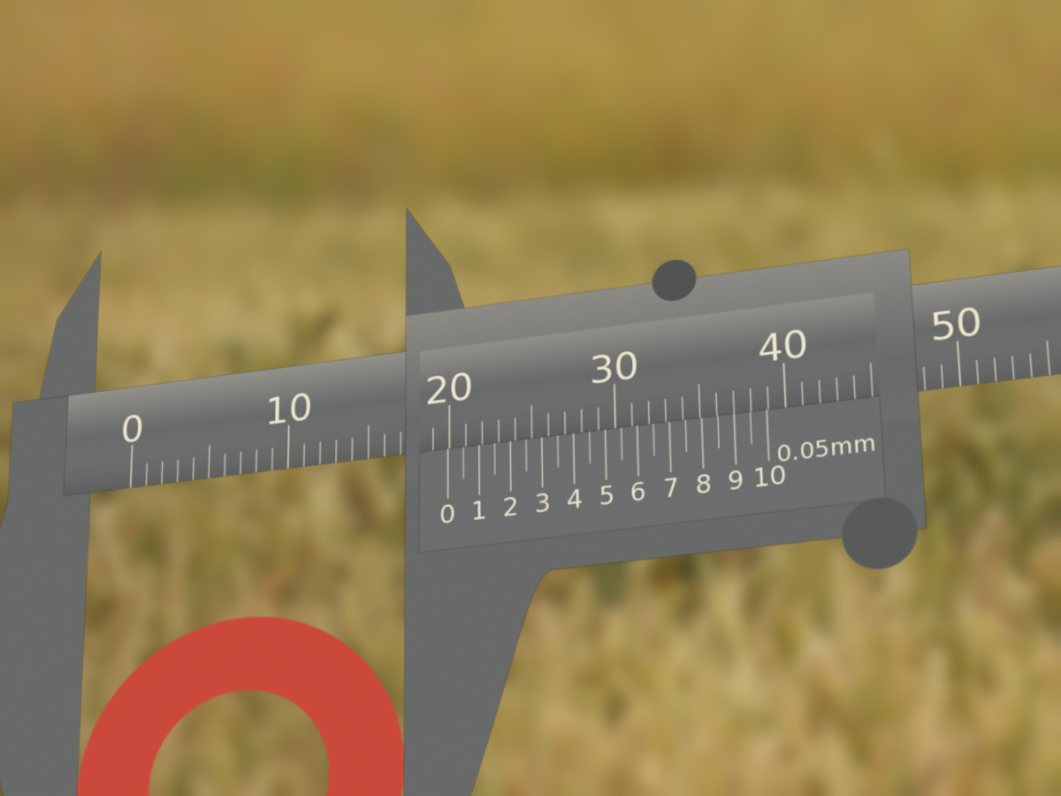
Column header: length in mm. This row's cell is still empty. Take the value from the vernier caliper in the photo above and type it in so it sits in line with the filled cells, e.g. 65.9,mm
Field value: 19.9,mm
